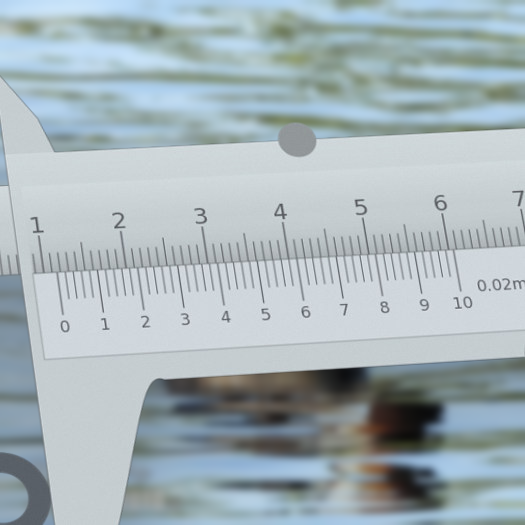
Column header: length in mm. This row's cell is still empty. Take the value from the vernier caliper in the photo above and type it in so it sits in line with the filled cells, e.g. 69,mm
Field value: 11.6,mm
